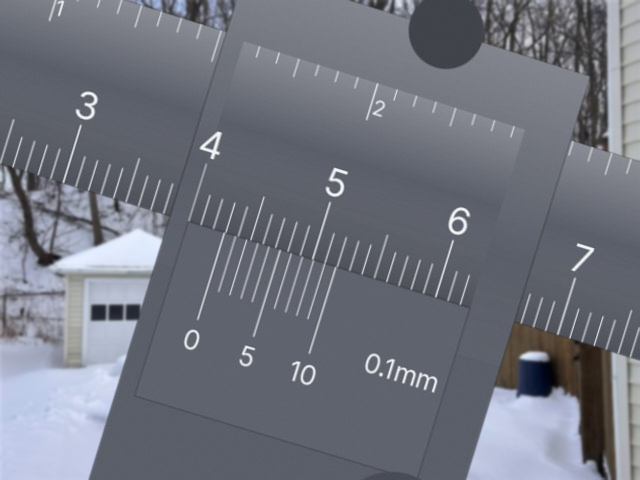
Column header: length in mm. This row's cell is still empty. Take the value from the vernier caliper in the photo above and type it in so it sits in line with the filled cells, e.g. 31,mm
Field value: 42.9,mm
